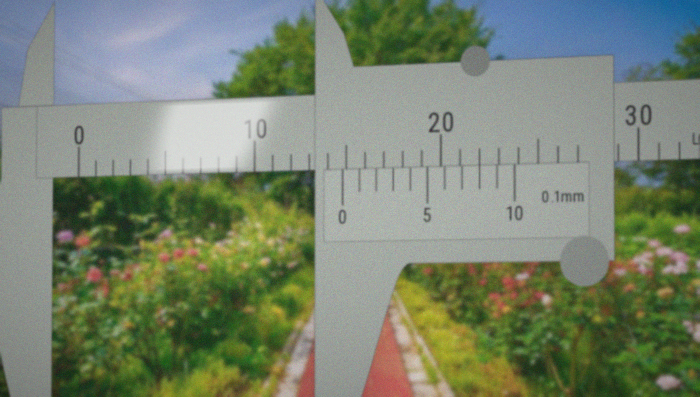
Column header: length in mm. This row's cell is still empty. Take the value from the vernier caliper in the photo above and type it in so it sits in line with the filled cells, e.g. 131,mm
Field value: 14.8,mm
